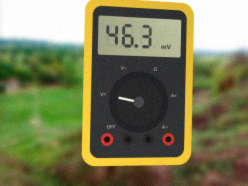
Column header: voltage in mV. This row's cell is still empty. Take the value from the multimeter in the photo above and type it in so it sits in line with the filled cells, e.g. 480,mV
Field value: 46.3,mV
